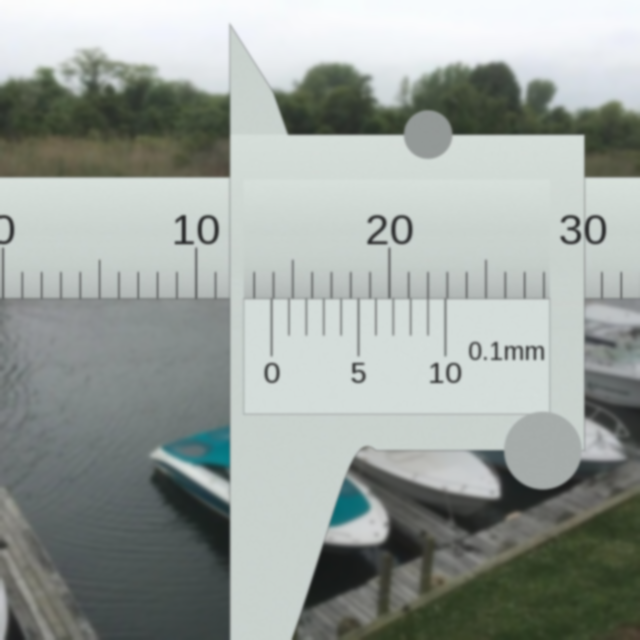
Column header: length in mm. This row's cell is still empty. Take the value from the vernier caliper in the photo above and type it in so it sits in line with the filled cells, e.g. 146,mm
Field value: 13.9,mm
